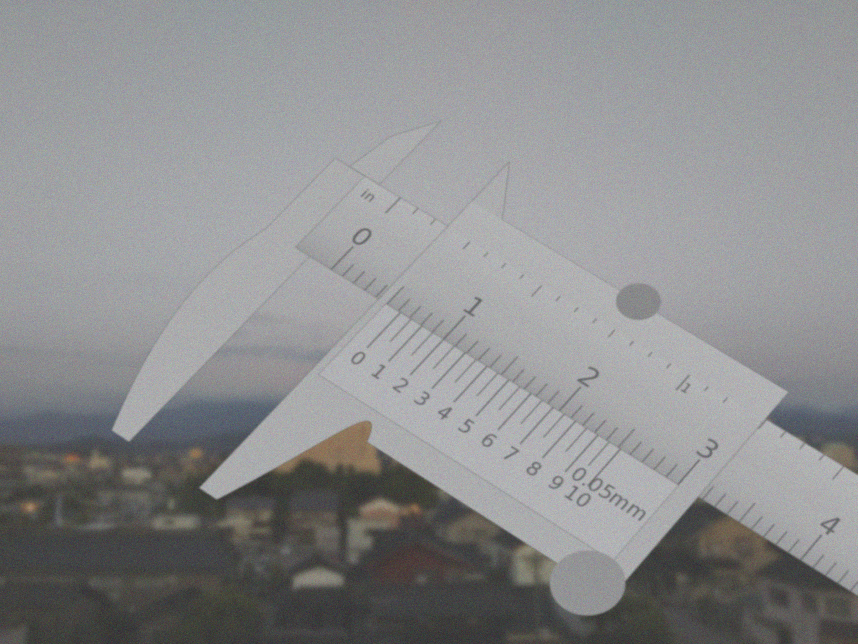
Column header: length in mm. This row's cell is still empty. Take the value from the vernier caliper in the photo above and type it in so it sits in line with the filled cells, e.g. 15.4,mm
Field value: 6.2,mm
